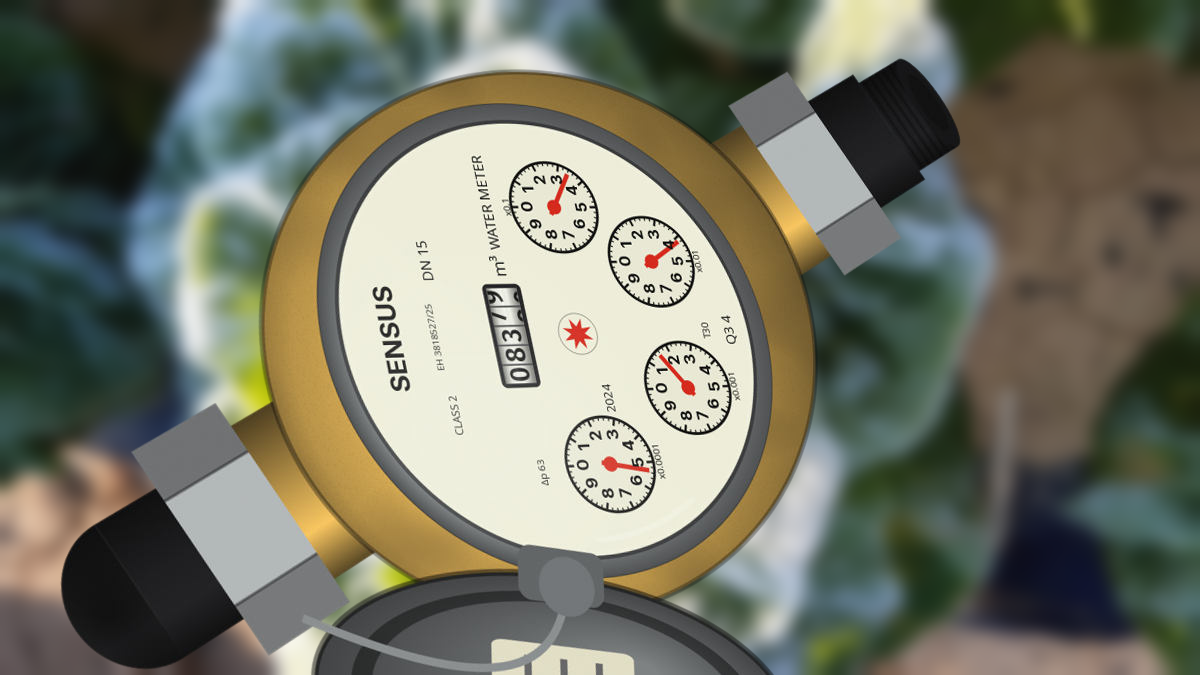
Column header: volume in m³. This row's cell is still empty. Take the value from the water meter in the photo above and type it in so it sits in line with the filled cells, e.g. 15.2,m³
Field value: 8379.3415,m³
